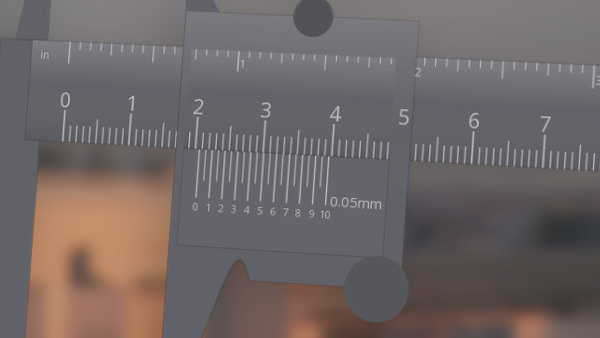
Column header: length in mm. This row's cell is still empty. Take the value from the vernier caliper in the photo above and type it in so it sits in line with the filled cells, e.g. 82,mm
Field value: 20.6,mm
